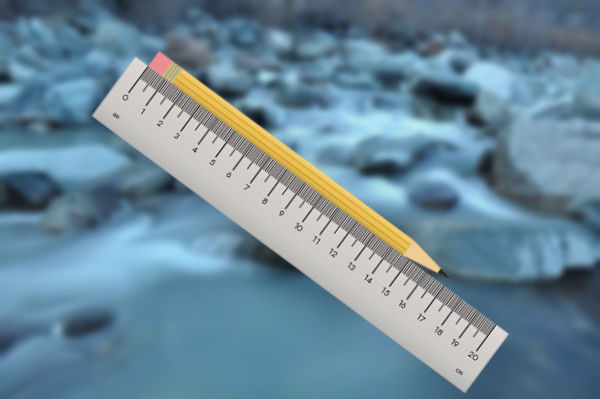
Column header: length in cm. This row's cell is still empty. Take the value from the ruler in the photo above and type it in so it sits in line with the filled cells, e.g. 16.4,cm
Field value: 17,cm
